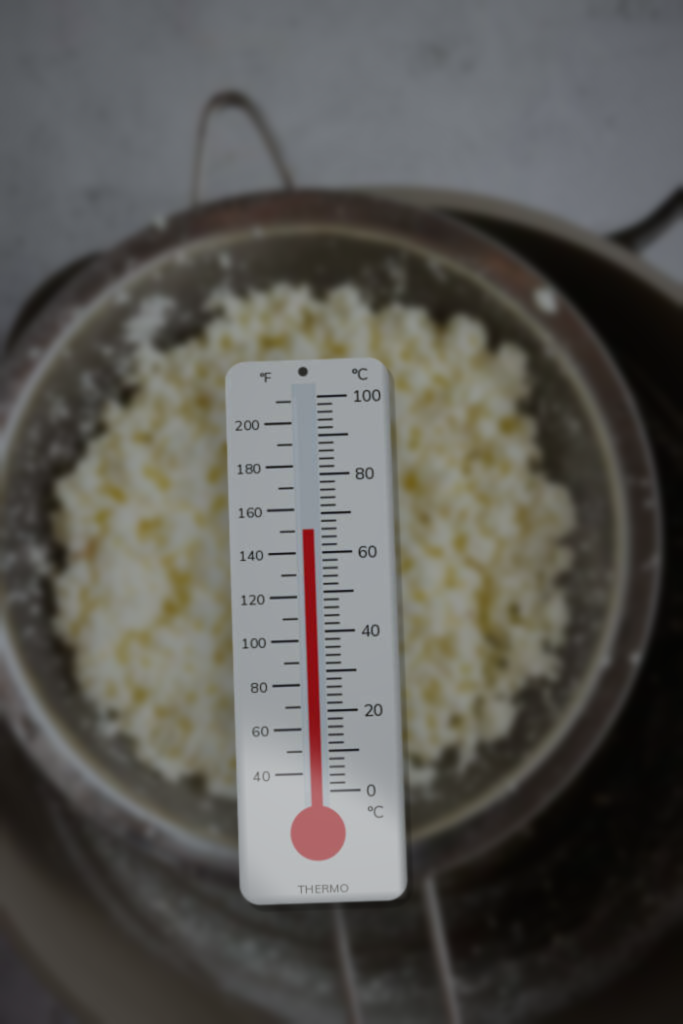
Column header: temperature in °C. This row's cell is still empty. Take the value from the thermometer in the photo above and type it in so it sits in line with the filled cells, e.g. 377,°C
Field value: 66,°C
